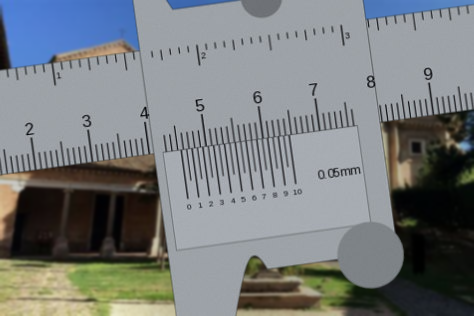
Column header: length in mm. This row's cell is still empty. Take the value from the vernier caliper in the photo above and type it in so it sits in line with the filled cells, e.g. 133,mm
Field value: 45.6,mm
